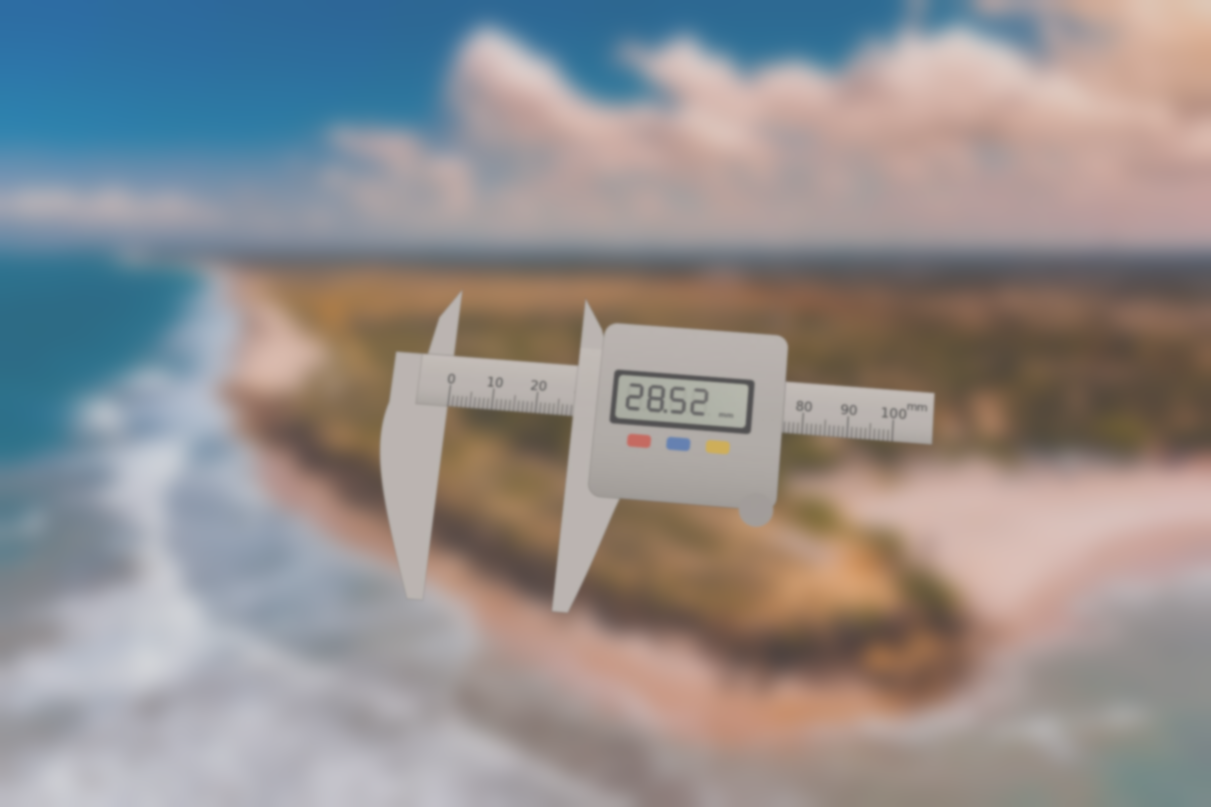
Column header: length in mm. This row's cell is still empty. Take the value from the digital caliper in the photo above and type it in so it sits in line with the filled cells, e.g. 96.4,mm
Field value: 28.52,mm
